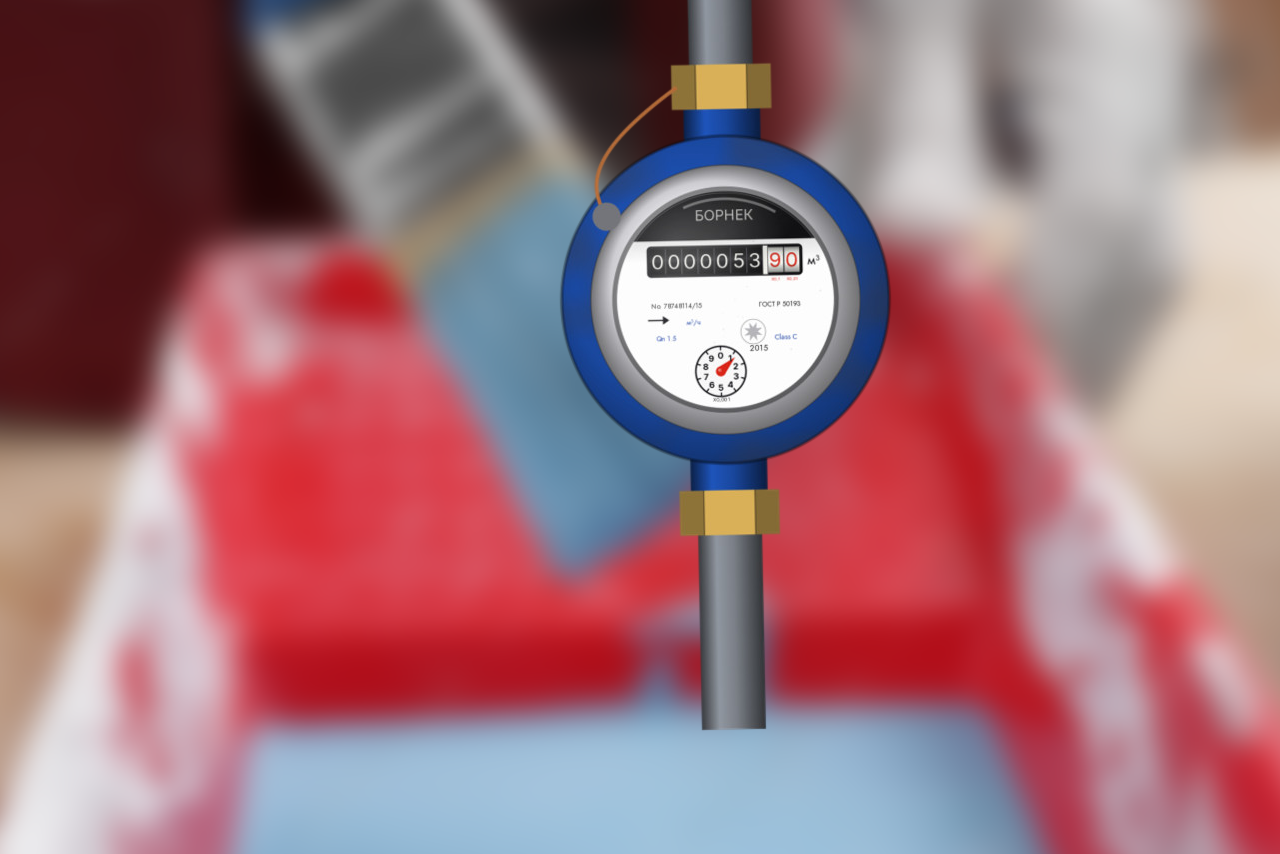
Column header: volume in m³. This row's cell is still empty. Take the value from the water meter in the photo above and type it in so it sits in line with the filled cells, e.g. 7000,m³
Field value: 53.901,m³
